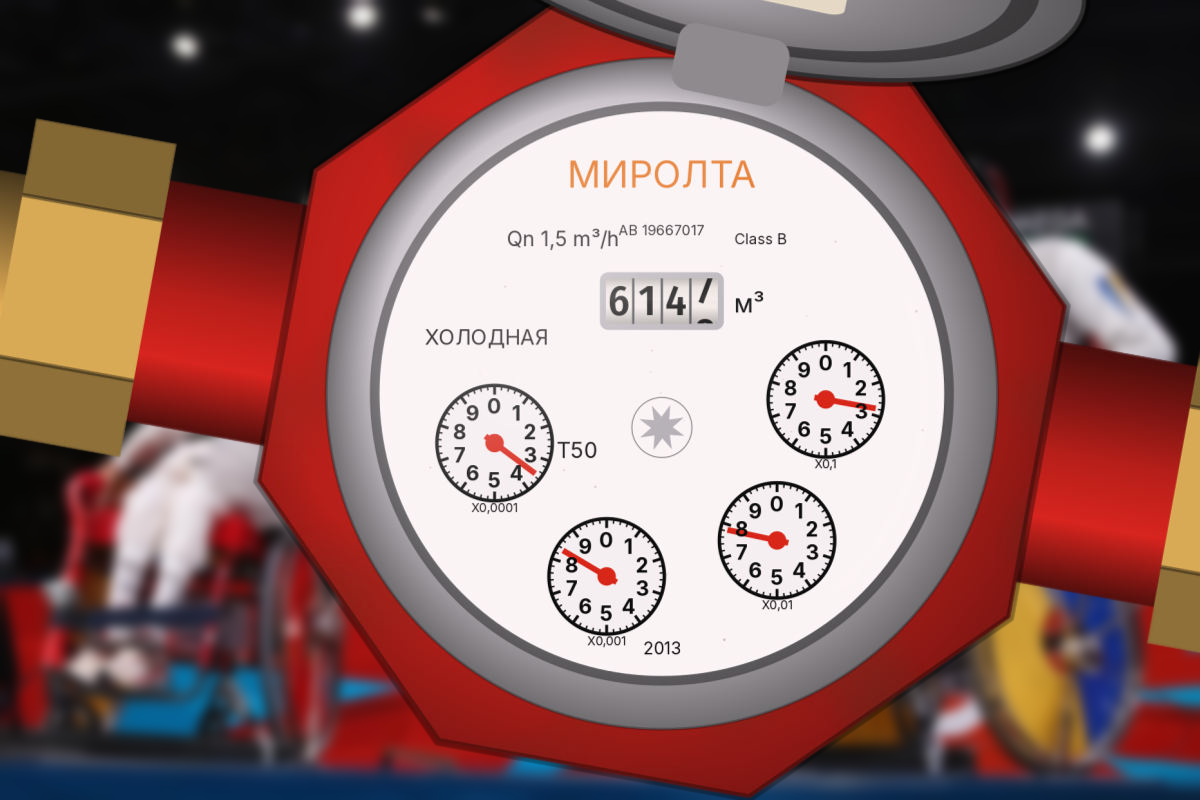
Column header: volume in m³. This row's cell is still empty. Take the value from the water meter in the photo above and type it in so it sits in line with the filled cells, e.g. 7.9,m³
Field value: 6147.2783,m³
